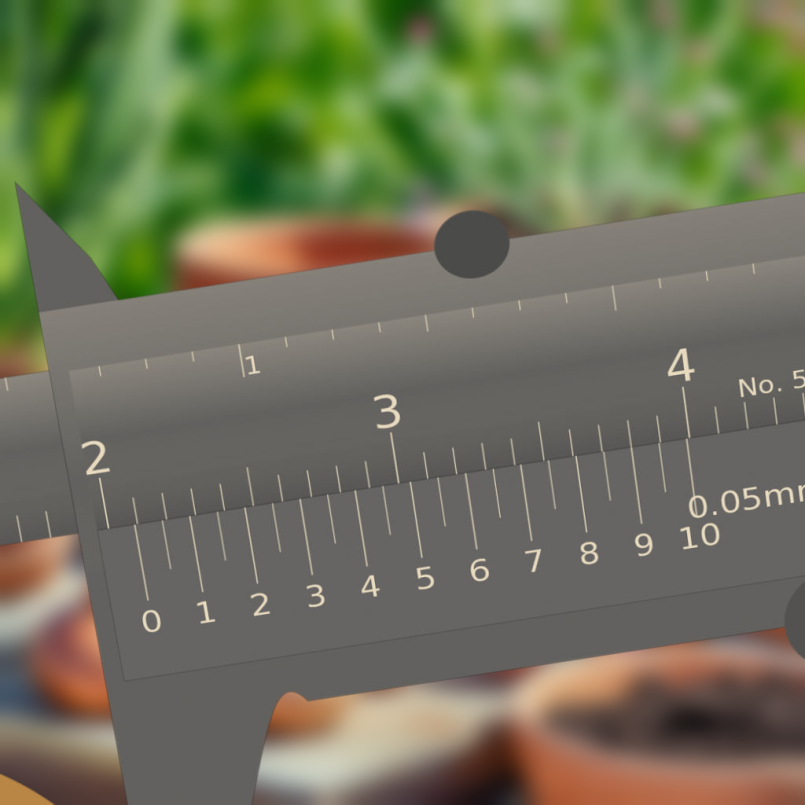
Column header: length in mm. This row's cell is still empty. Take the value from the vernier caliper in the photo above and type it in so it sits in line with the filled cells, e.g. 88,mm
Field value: 20.90,mm
